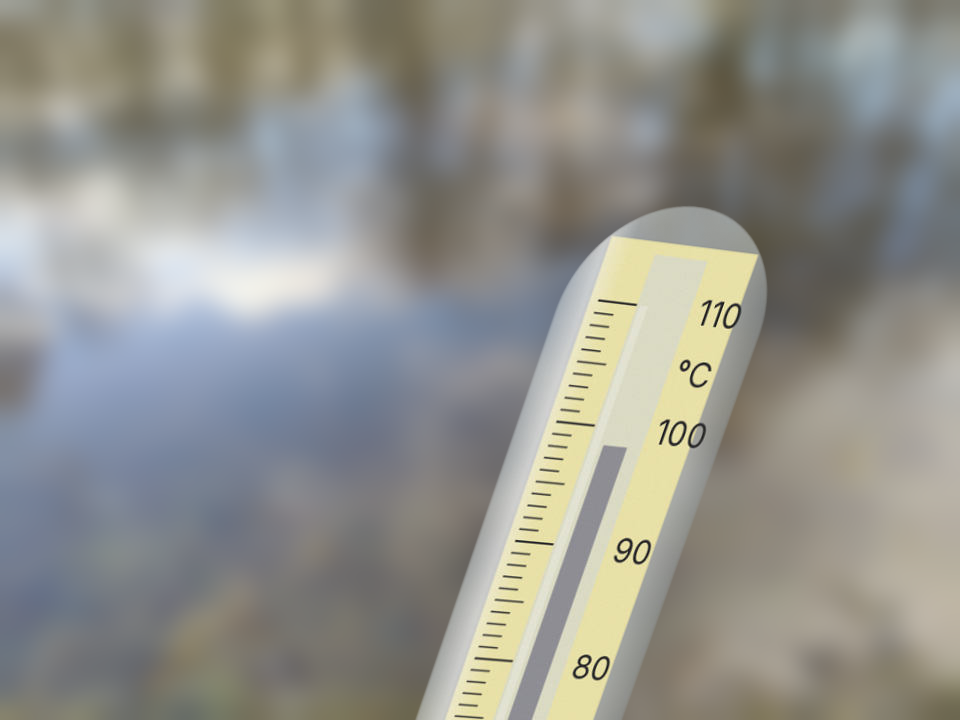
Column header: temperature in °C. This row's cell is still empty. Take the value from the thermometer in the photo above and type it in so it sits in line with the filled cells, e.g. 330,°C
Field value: 98.5,°C
